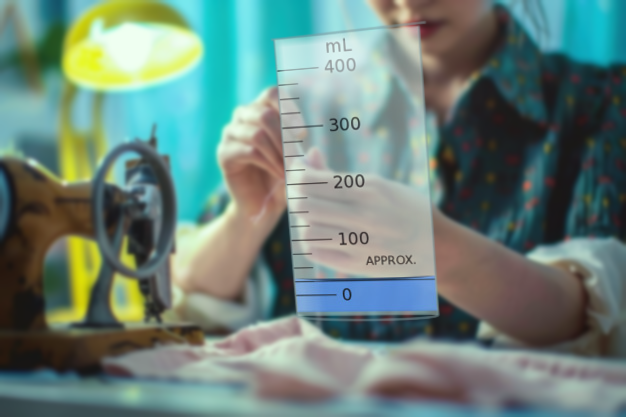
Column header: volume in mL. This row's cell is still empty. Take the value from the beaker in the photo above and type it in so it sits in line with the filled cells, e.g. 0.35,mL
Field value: 25,mL
